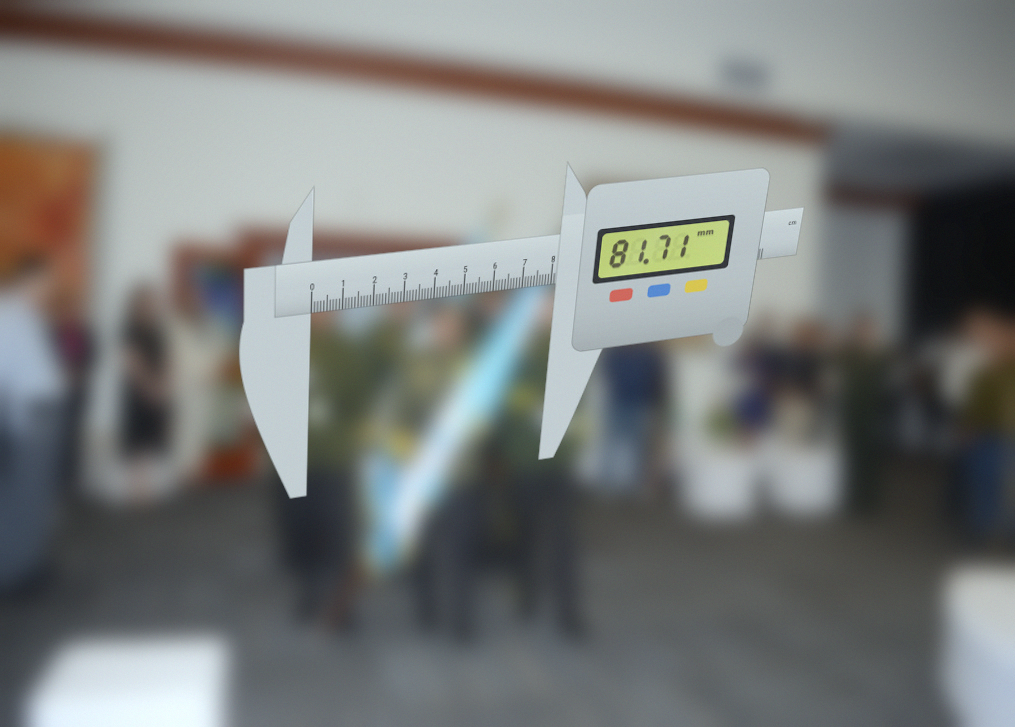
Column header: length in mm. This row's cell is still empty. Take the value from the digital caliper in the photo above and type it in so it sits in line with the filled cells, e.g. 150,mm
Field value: 81.71,mm
